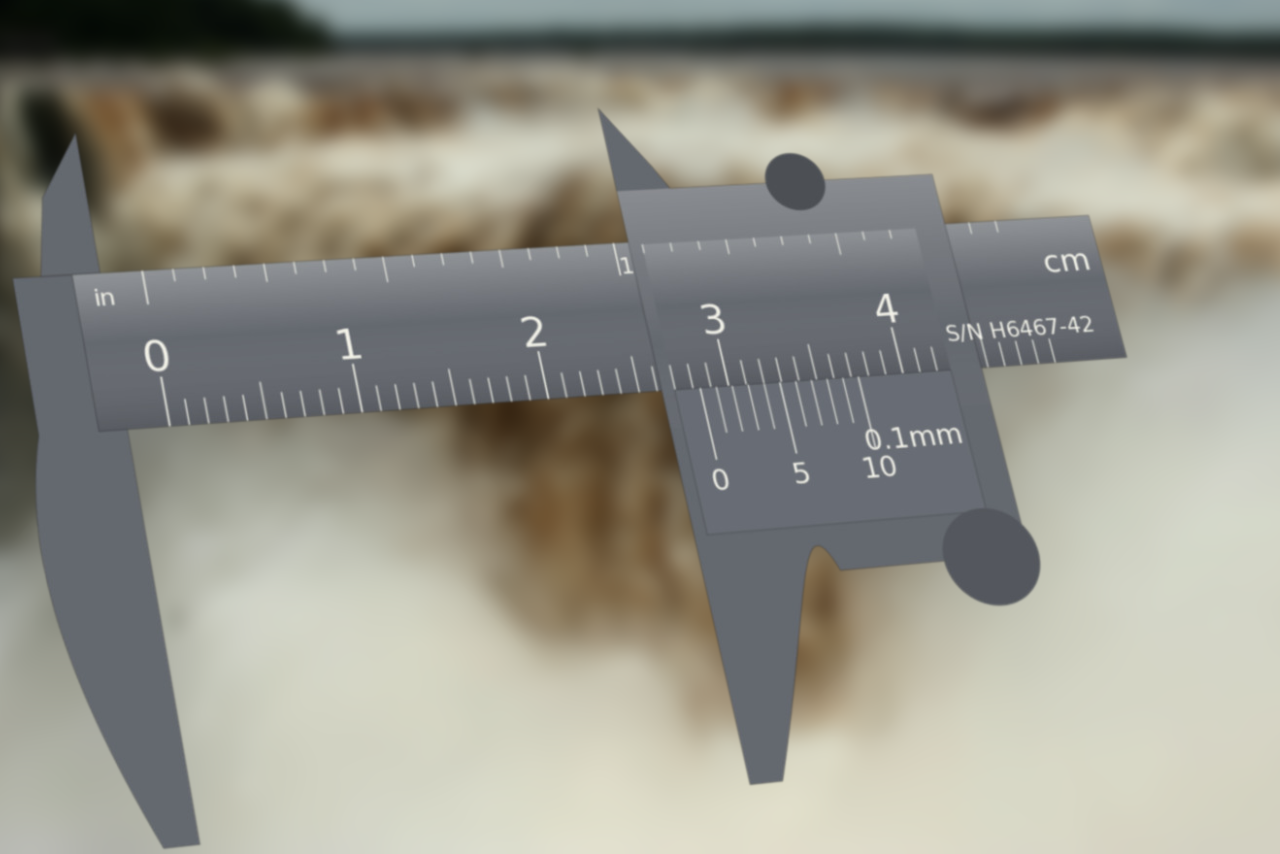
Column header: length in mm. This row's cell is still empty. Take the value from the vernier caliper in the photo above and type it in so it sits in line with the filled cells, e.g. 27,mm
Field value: 28.4,mm
